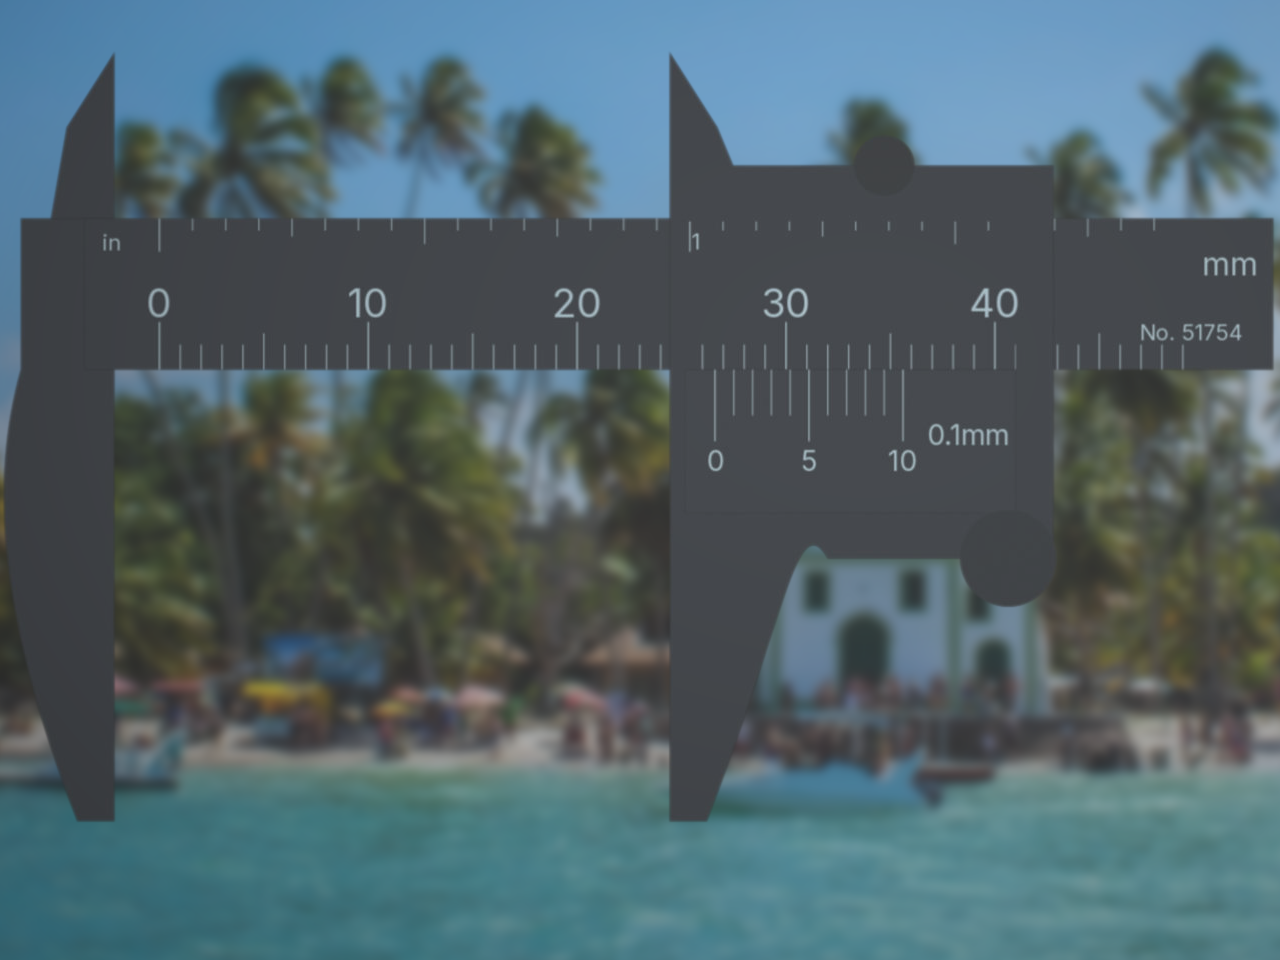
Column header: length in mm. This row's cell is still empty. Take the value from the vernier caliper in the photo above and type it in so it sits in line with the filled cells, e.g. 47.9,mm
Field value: 26.6,mm
